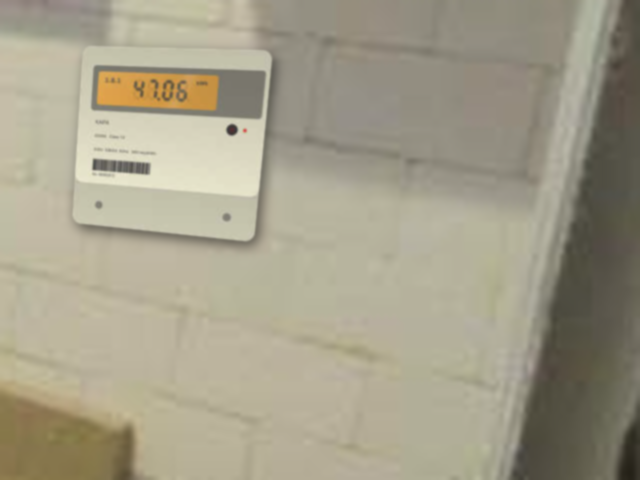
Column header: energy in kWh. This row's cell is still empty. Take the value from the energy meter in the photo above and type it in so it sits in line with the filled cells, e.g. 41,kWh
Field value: 47.06,kWh
